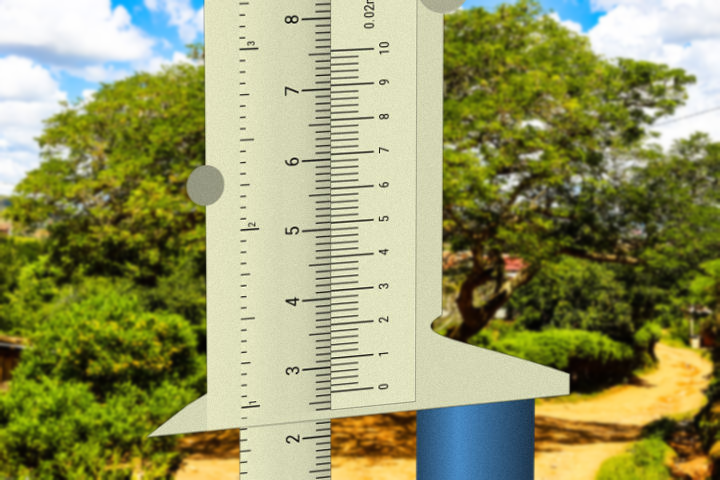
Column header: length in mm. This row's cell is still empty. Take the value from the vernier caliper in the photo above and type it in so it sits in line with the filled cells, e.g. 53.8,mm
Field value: 26.4,mm
